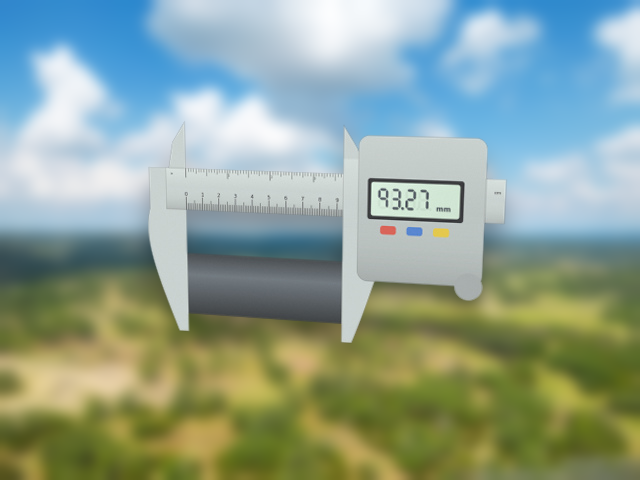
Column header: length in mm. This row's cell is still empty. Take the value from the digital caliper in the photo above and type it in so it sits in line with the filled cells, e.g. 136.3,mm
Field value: 93.27,mm
